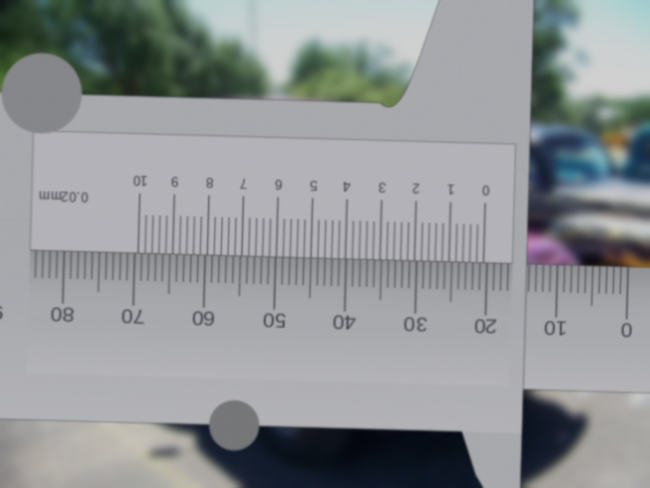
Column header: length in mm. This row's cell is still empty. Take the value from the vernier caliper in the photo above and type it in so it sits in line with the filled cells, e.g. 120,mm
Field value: 20.5,mm
